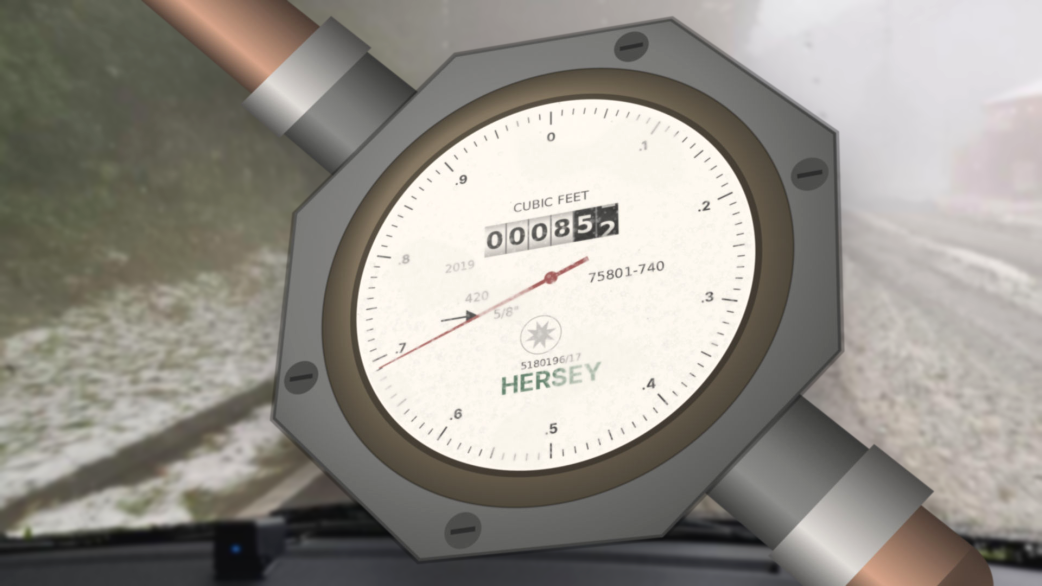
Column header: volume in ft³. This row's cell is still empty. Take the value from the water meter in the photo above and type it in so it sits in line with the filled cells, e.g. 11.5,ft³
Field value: 851.69,ft³
